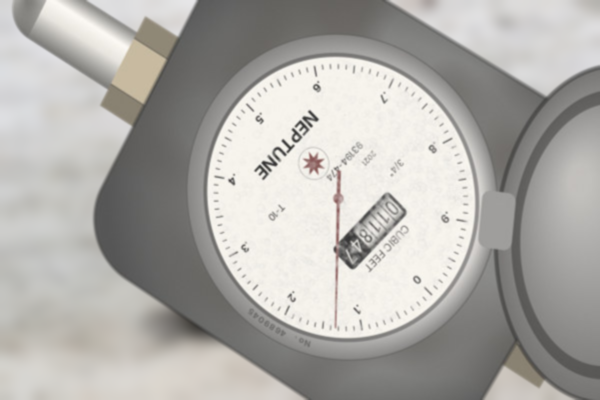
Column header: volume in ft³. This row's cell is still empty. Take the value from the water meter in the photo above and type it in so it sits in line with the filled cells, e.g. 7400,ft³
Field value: 11847.13,ft³
